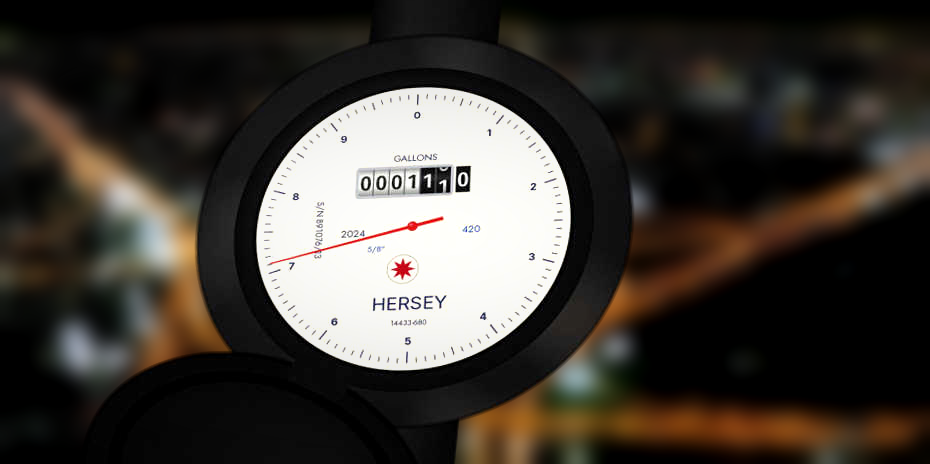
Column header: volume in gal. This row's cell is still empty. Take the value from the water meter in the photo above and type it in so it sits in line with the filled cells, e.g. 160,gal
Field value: 1107.1,gal
